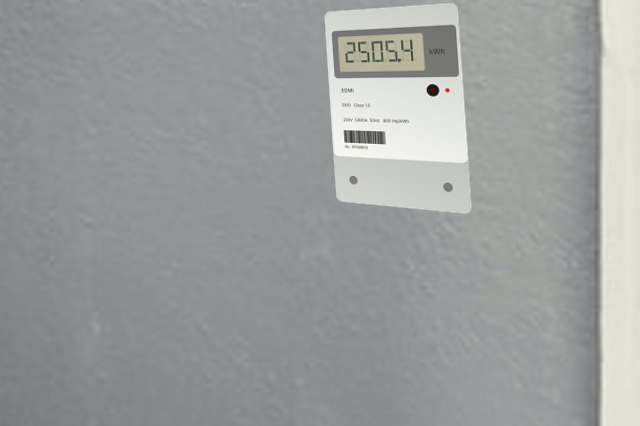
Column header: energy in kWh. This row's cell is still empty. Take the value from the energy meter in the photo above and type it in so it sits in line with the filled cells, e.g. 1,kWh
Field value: 2505.4,kWh
